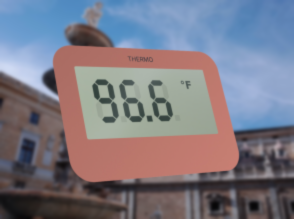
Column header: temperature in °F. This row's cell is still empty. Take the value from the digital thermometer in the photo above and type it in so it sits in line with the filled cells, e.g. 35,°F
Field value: 96.6,°F
